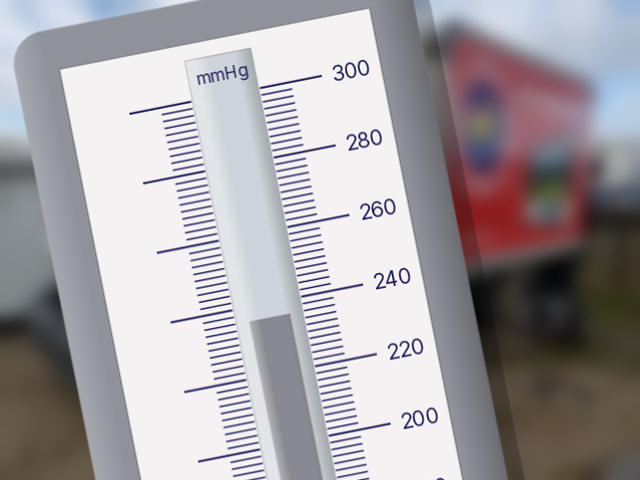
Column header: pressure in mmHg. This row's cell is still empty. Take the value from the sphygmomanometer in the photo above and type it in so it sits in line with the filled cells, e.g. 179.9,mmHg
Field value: 236,mmHg
